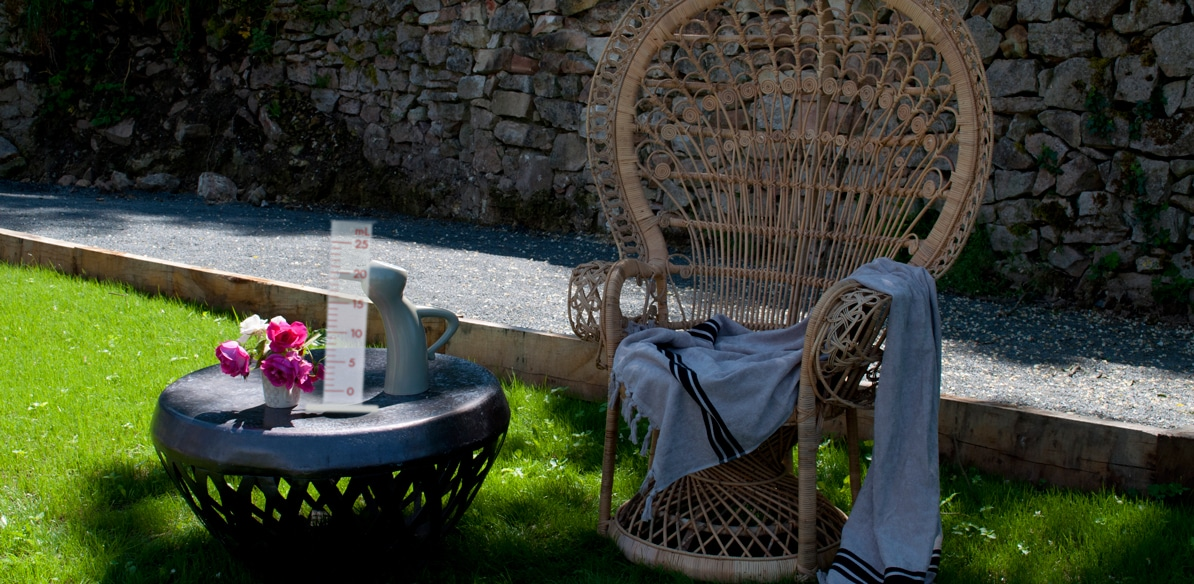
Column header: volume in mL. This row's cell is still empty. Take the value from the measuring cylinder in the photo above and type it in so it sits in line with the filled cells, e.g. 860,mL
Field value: 15,mL
